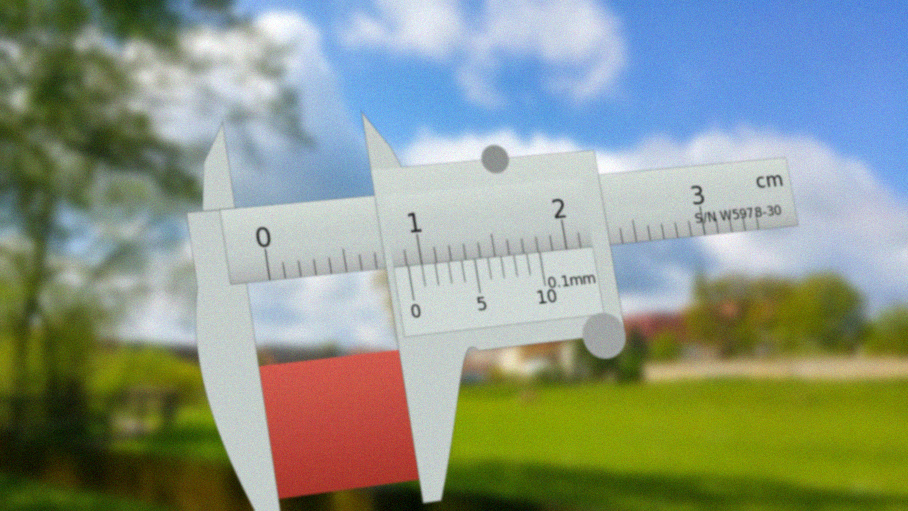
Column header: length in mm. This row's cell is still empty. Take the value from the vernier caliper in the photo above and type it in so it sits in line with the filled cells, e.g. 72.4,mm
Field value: 9.1,mm
